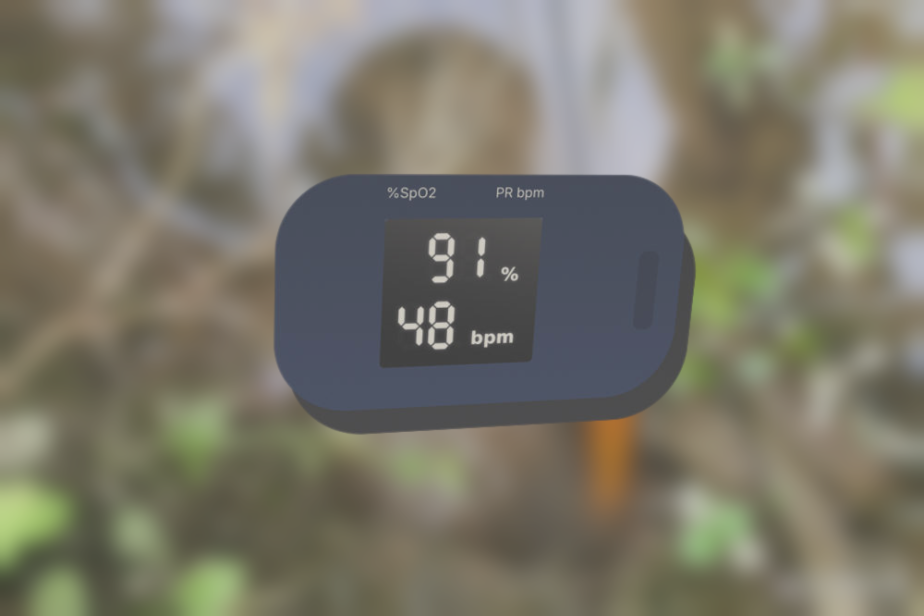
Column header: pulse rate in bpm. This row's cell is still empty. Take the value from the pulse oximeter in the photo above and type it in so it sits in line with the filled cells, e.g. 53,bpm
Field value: 48,bpm
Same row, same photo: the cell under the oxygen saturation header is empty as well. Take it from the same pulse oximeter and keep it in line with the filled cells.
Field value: 91,%
